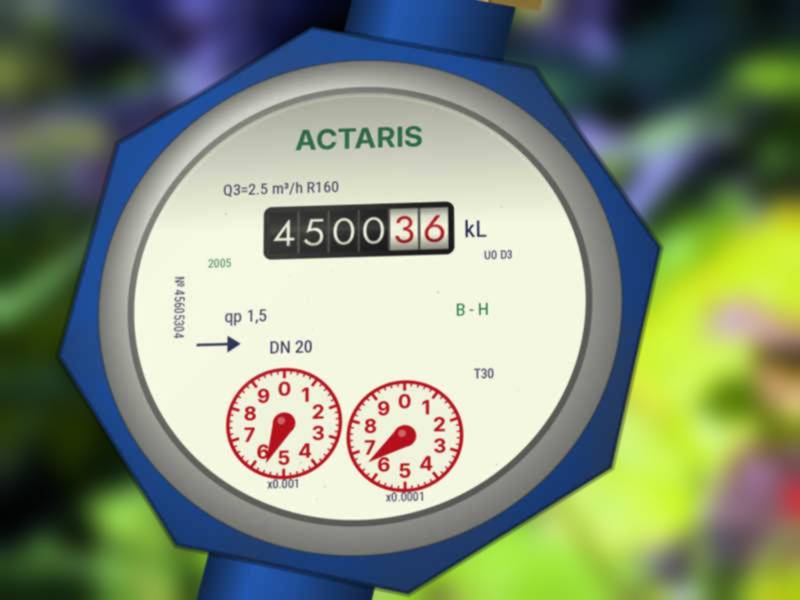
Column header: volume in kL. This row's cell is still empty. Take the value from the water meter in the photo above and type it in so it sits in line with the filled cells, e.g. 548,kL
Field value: 4500.3656,kL
